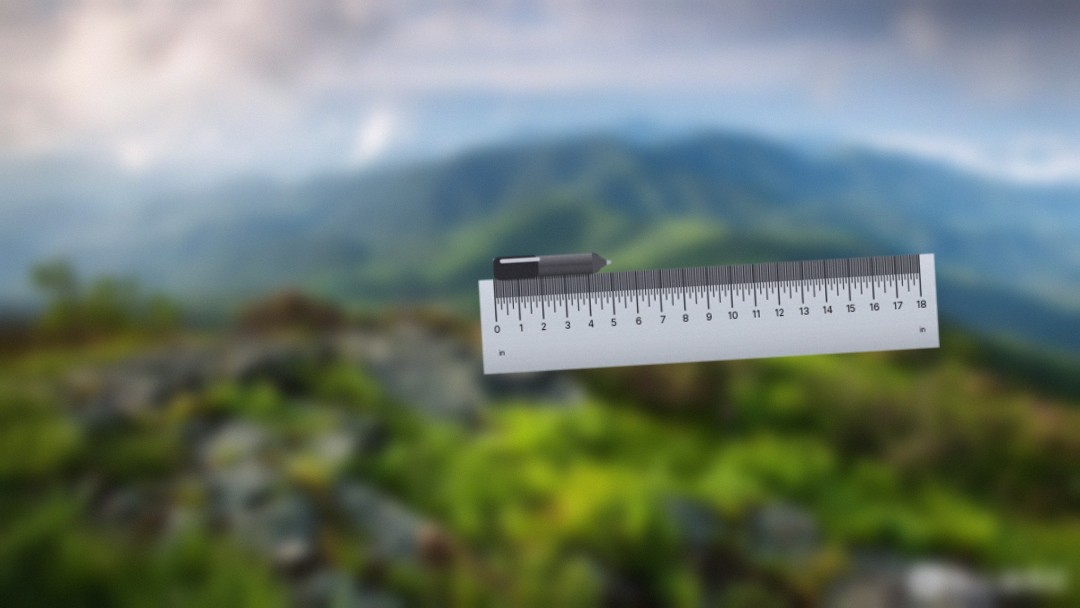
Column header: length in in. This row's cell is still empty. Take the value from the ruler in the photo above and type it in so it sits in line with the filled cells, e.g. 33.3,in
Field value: 5,in
